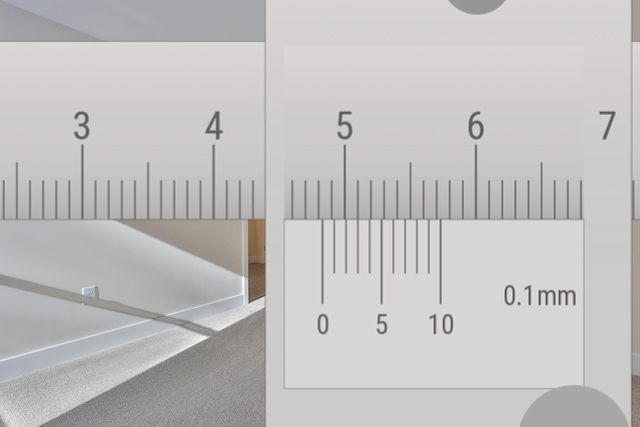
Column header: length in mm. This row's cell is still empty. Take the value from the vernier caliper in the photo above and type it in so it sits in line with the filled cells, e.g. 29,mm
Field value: 48.3,mm
